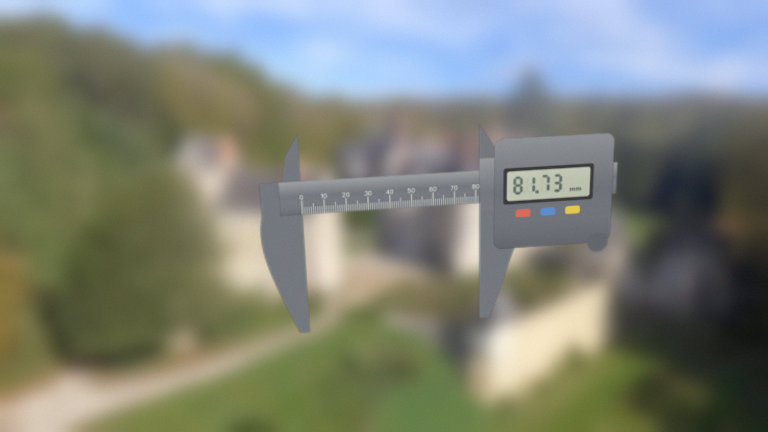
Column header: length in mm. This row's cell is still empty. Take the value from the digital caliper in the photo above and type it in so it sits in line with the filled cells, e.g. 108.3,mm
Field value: 81.73,mm
